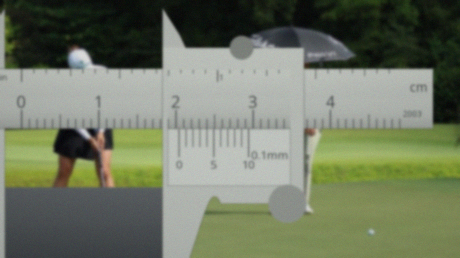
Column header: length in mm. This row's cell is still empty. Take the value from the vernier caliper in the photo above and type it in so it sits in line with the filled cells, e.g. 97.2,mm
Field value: 20.4,mm
